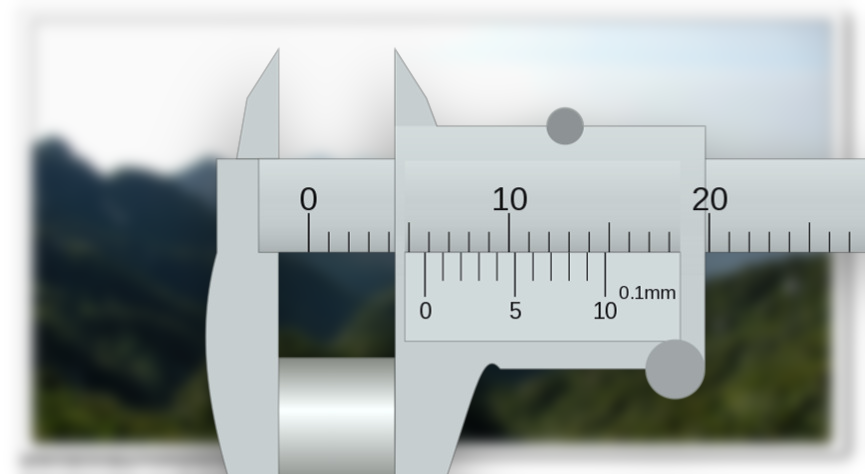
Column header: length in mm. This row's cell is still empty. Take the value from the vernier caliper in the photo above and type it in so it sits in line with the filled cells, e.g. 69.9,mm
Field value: 5.8,mm
